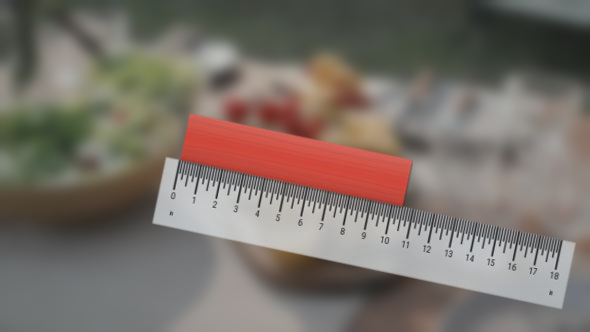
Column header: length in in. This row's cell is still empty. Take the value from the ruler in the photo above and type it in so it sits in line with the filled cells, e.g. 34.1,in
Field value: 10.5,in
